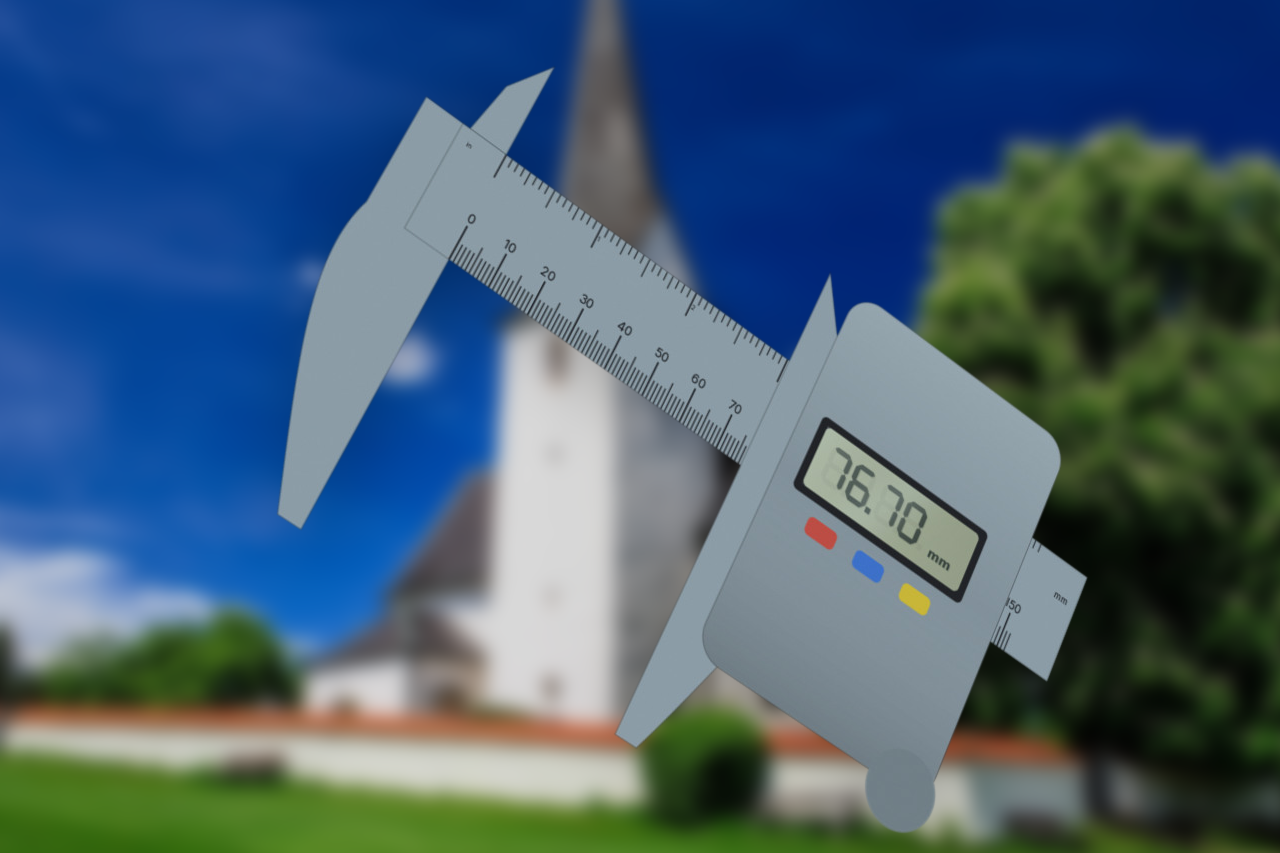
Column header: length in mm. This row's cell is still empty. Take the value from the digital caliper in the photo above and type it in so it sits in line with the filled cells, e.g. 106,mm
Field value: 76.70,mm
